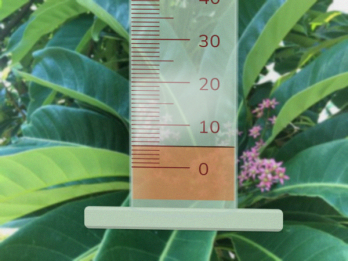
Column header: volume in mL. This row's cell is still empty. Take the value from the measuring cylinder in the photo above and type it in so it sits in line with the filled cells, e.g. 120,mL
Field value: 5,mL
